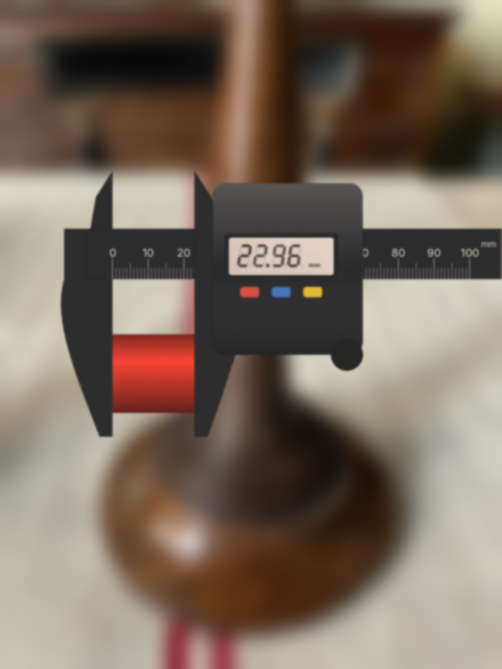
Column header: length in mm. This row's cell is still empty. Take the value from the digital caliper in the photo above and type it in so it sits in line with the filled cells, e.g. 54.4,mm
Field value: 22.96,mm
